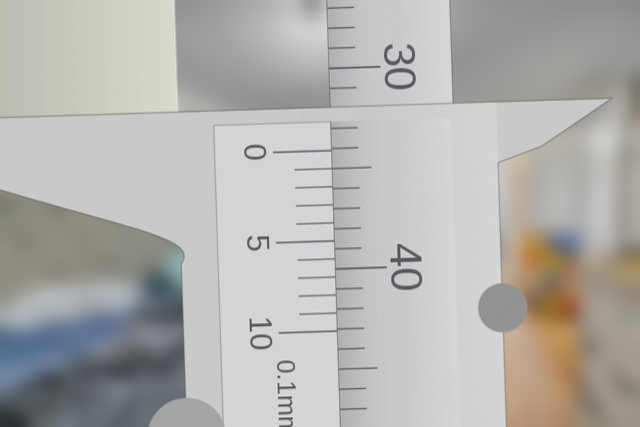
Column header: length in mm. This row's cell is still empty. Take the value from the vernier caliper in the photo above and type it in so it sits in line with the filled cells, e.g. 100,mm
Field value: 34.1,mm
